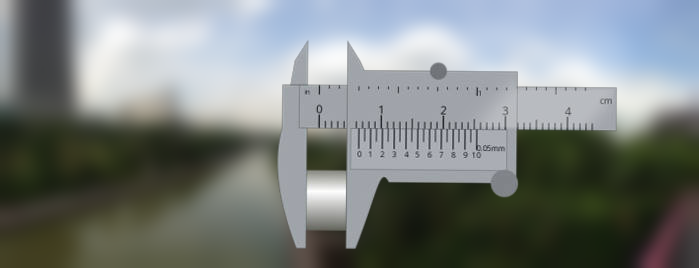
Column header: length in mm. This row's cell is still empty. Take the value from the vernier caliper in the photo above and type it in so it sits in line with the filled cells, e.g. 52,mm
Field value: 6.4,mm
